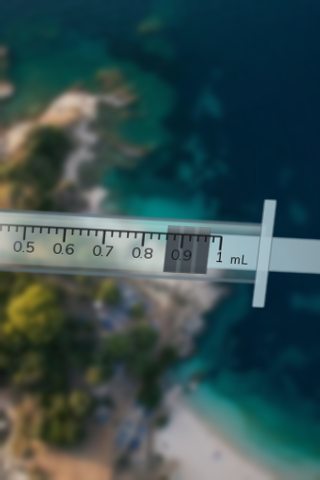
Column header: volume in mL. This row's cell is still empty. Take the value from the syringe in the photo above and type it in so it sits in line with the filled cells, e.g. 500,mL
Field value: 0.86,mL
